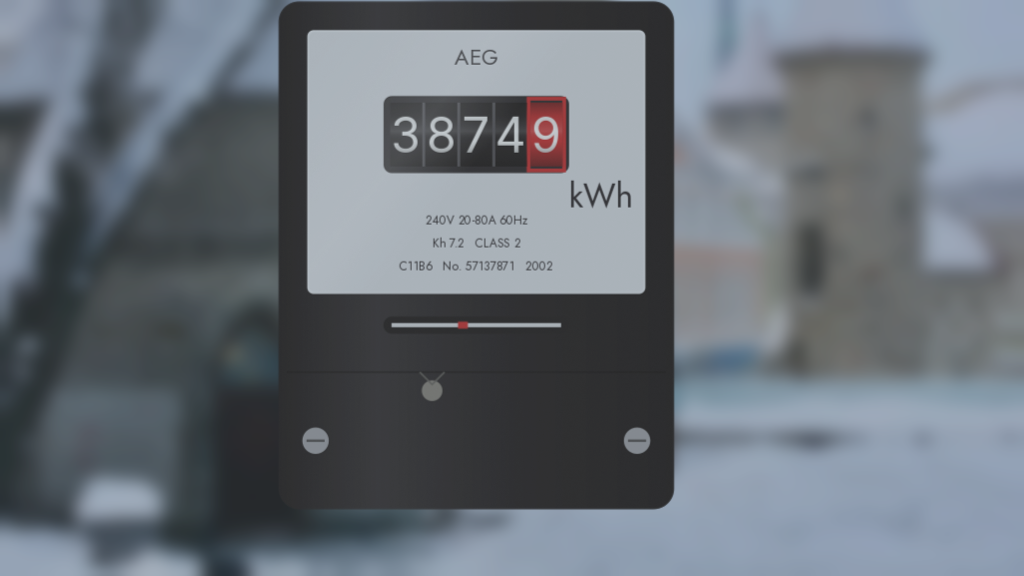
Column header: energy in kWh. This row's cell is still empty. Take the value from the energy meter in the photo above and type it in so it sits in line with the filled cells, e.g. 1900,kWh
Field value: 3874.9,kWh
